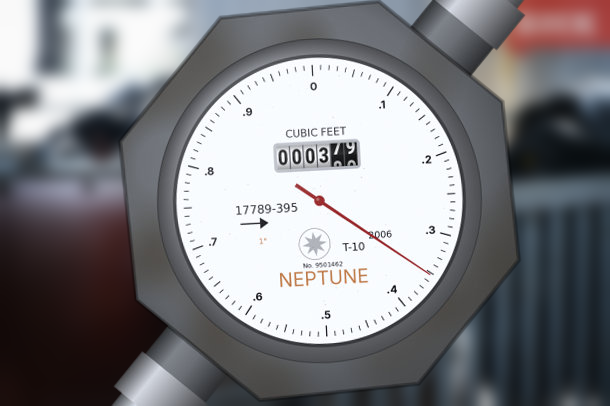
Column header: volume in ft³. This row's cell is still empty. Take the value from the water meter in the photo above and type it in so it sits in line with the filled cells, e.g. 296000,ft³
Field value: 379.35,ft³
